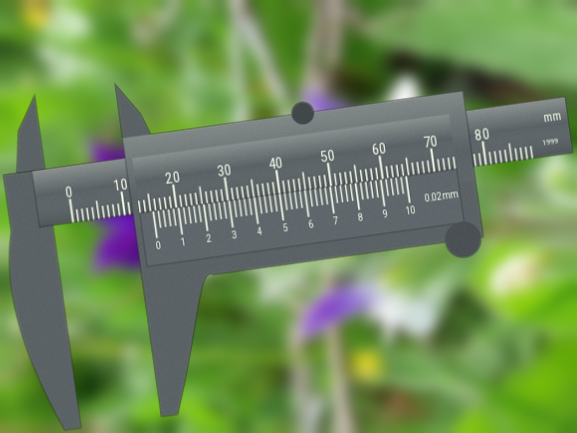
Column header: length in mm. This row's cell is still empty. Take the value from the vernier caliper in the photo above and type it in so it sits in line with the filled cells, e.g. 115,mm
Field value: 15.5,mm
